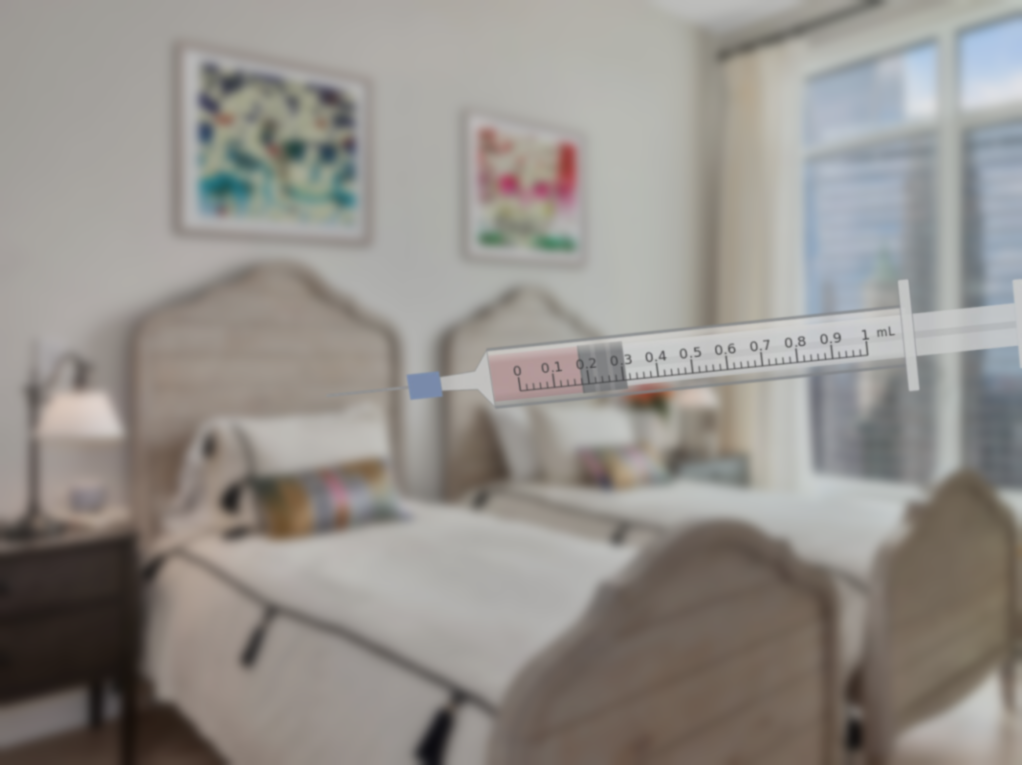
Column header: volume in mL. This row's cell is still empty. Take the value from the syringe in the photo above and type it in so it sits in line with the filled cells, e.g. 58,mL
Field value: 0.18,mL
